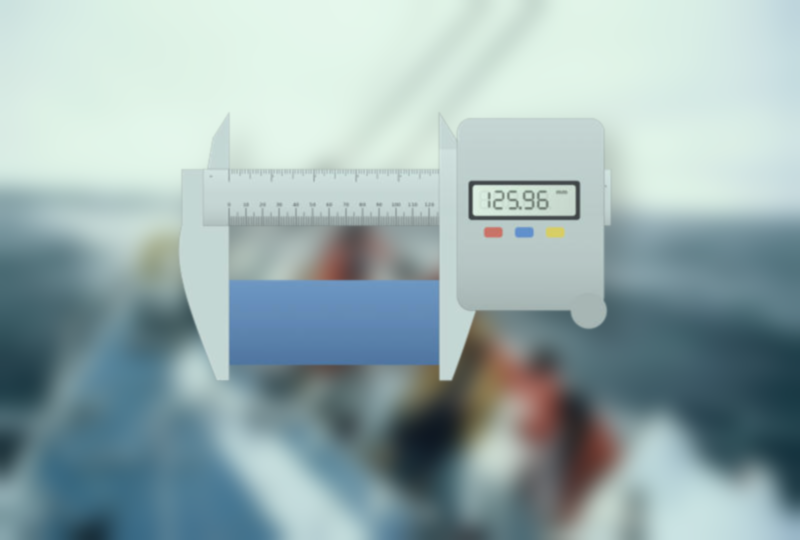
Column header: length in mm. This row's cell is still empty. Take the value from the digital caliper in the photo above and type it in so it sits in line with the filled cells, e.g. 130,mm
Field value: 125.96,mm
